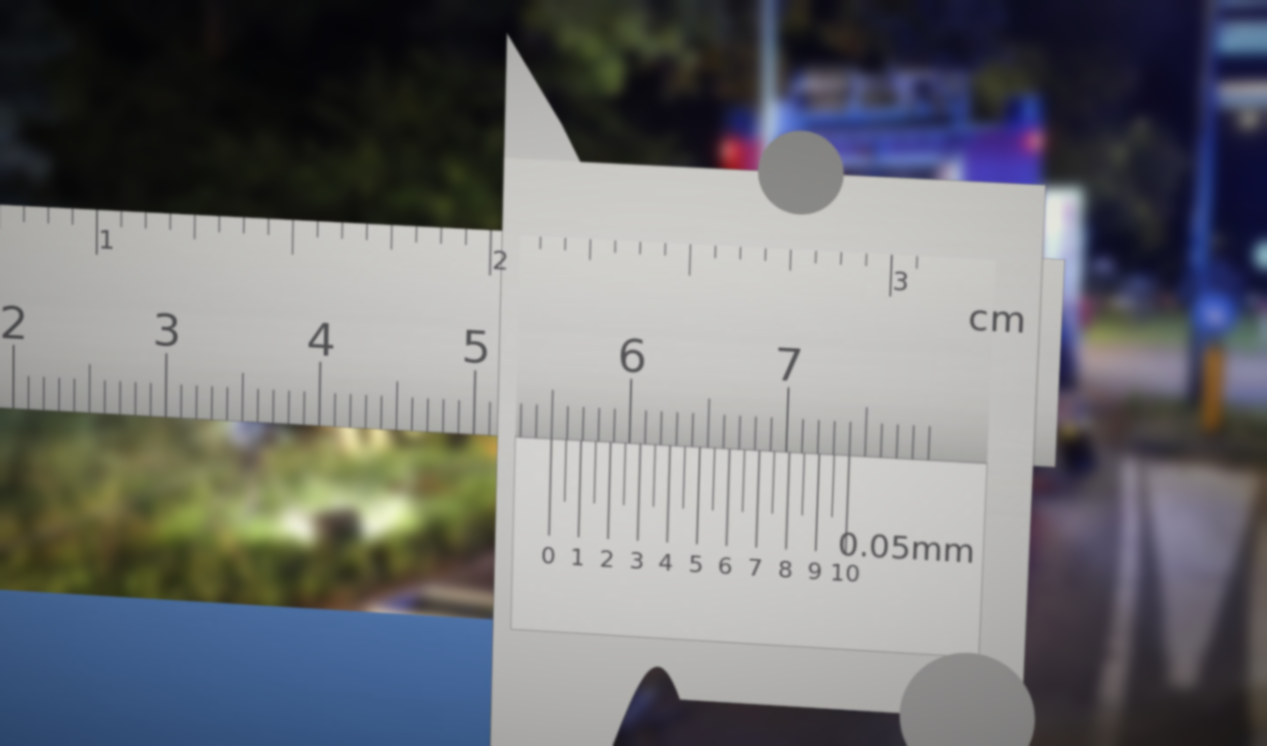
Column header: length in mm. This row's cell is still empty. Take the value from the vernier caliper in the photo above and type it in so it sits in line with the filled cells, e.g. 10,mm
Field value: 55.0,mm
